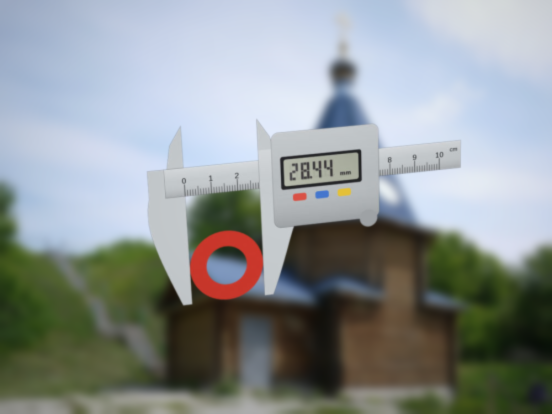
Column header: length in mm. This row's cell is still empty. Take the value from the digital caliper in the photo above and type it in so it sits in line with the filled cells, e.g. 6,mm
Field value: 28.44,mm
